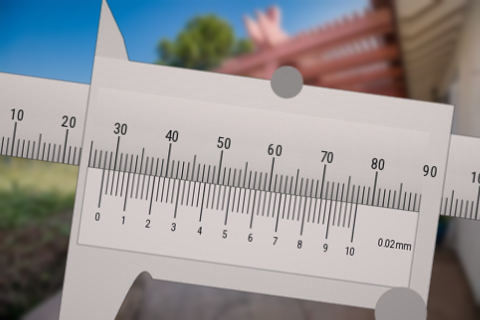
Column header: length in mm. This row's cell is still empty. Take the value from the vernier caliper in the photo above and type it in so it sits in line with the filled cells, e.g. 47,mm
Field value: 28.0,mm
